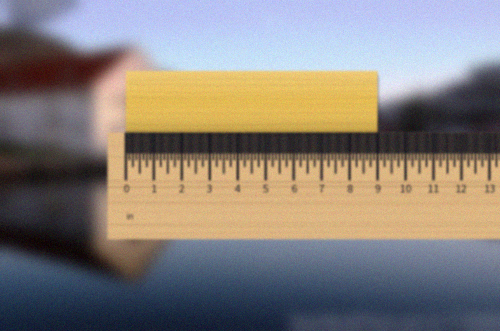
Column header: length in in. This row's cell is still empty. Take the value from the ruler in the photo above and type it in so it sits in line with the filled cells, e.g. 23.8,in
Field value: 9,in
